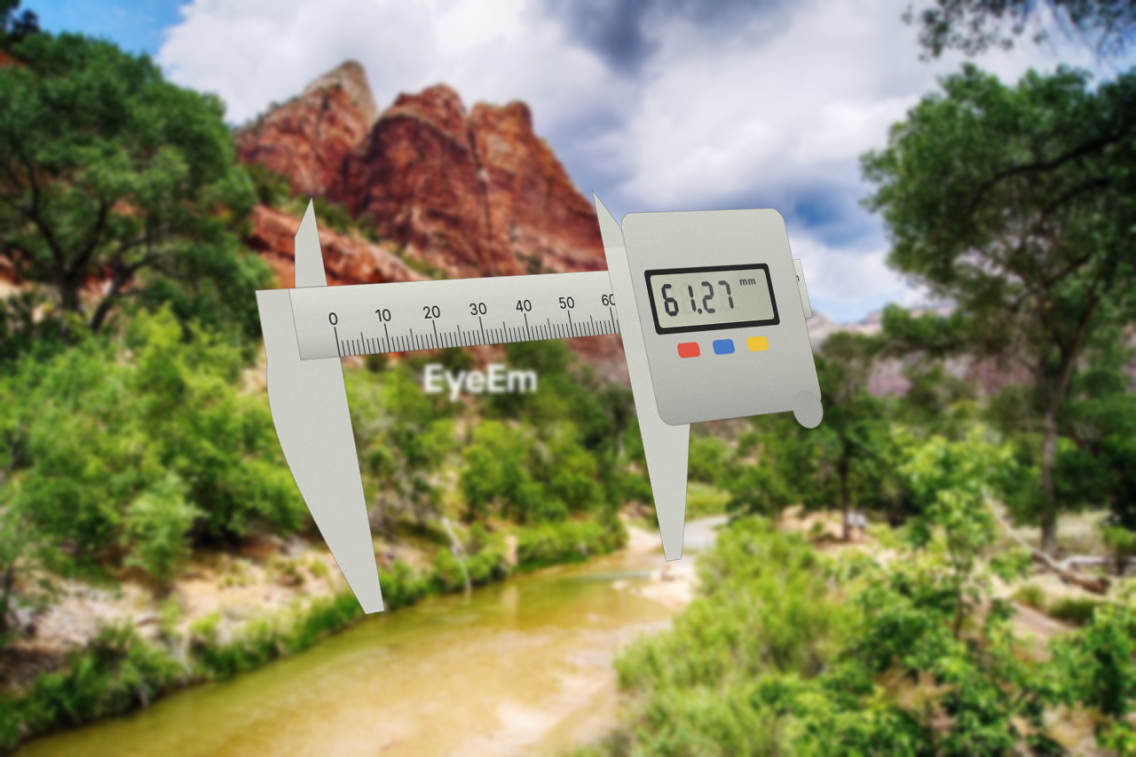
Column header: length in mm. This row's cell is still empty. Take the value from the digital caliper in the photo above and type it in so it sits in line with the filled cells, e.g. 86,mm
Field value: 61.27,mm
